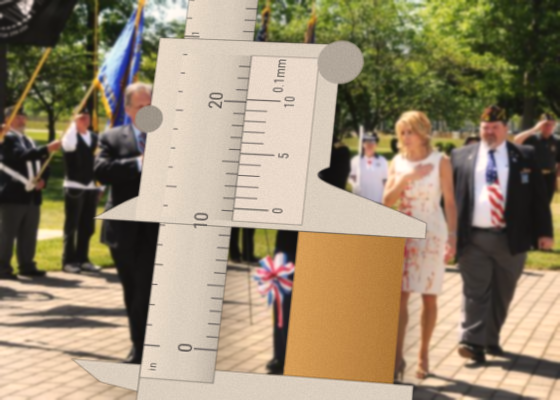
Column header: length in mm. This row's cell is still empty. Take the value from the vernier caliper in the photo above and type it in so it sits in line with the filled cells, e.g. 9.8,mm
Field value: 11.2,mm
